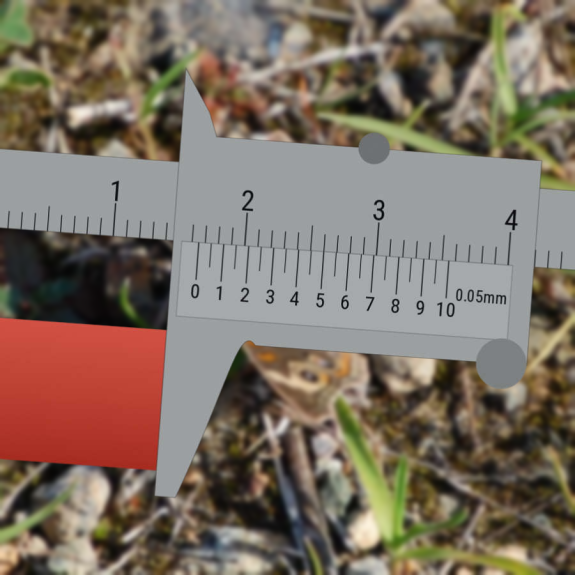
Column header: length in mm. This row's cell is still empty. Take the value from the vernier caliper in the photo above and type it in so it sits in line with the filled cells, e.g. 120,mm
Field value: 16.5,mm
